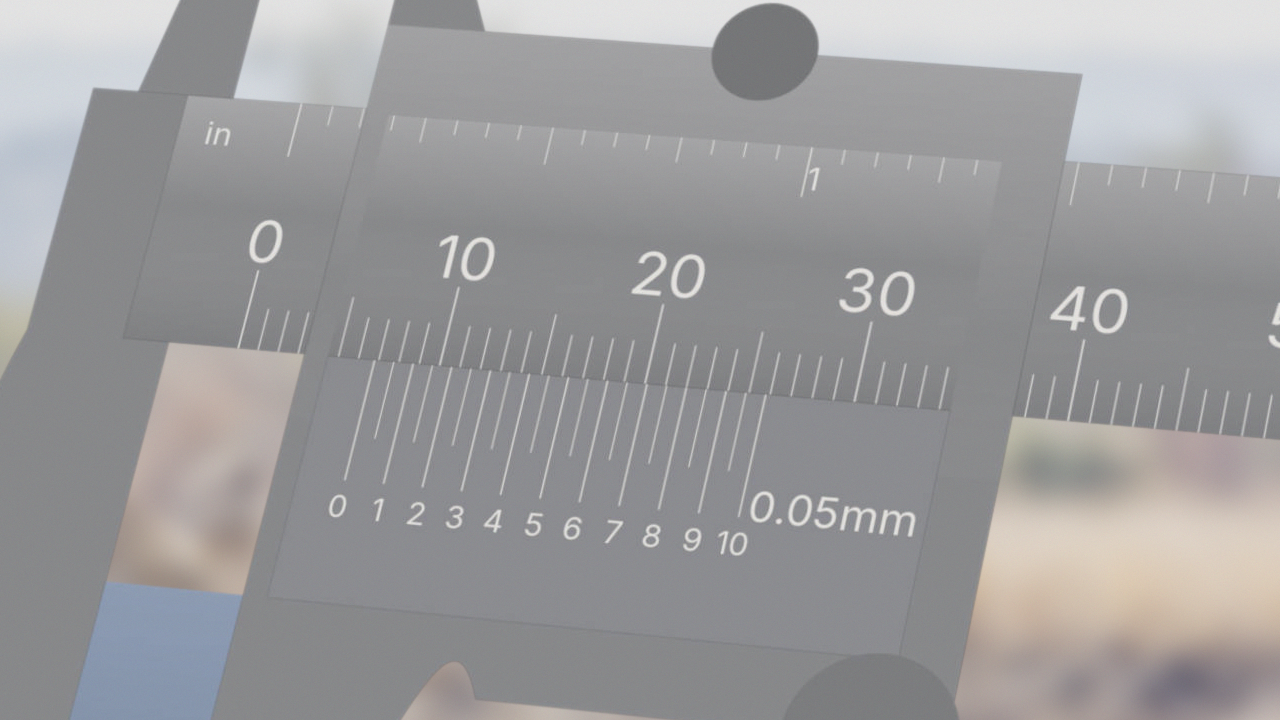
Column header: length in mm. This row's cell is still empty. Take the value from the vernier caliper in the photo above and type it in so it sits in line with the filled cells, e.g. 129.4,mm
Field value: 6.8,mm
